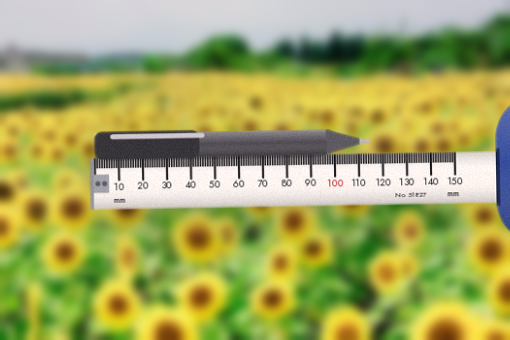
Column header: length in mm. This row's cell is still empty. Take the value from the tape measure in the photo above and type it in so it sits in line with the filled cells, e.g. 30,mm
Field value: 115,mm
